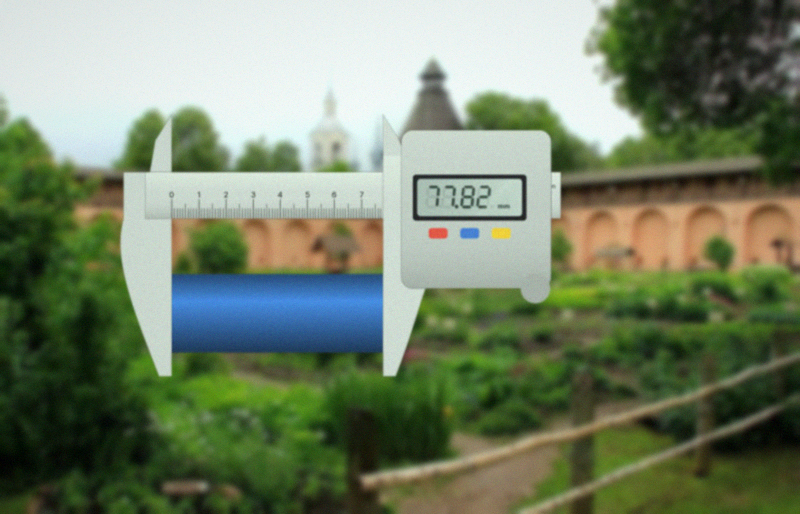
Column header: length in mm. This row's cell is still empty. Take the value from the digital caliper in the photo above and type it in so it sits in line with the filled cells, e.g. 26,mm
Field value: 77.82,mm
